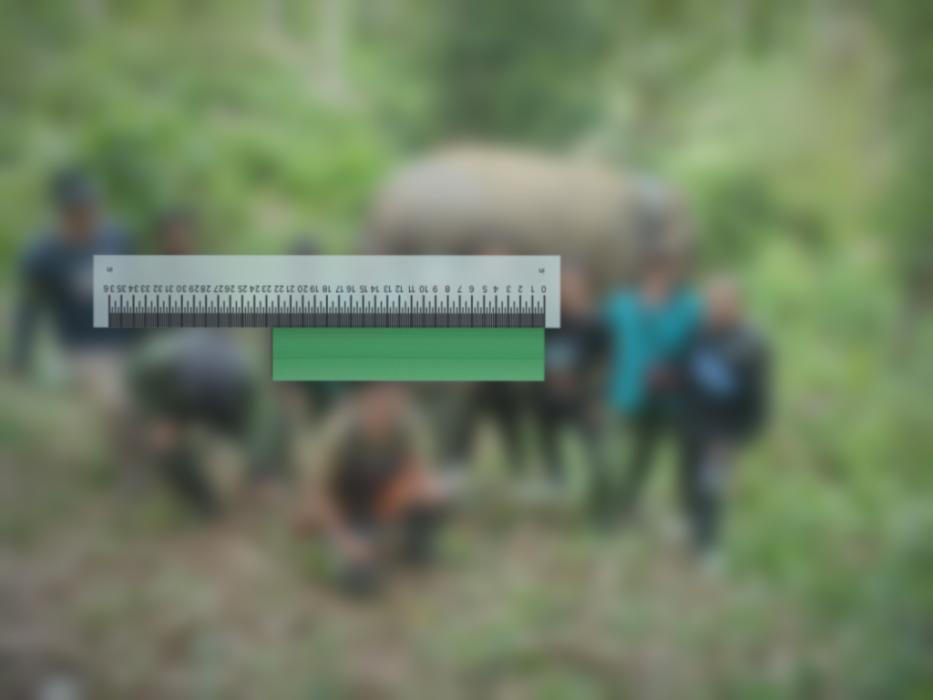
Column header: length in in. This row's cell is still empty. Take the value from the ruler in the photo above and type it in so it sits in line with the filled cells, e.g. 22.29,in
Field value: 22.5,in
